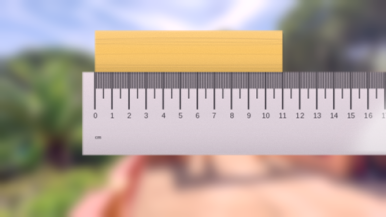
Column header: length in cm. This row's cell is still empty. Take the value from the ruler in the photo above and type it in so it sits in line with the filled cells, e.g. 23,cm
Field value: 11,cm
